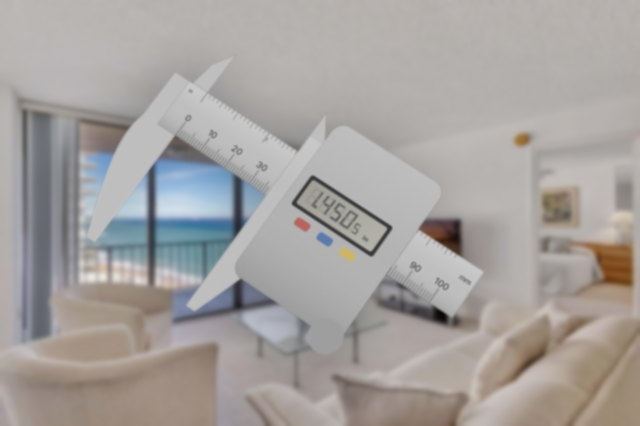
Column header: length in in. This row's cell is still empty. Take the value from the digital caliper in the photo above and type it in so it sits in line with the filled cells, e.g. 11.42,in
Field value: 1.4505,in
